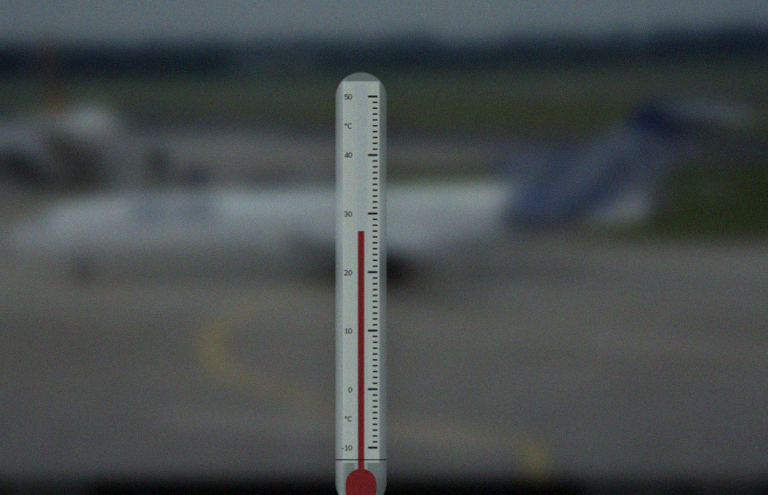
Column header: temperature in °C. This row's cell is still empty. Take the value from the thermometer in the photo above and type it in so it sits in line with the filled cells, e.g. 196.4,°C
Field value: 27,°C
